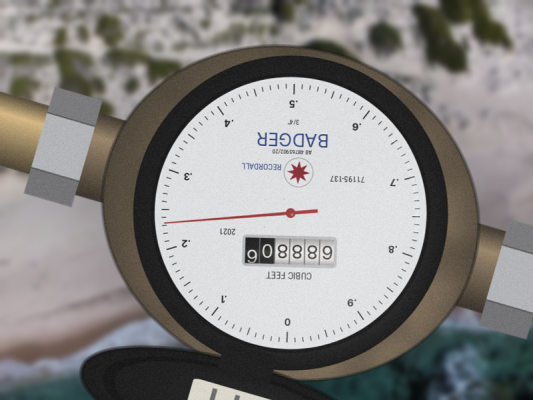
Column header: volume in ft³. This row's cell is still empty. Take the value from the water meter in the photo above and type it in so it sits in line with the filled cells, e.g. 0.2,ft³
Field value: 688806.23,ft³
